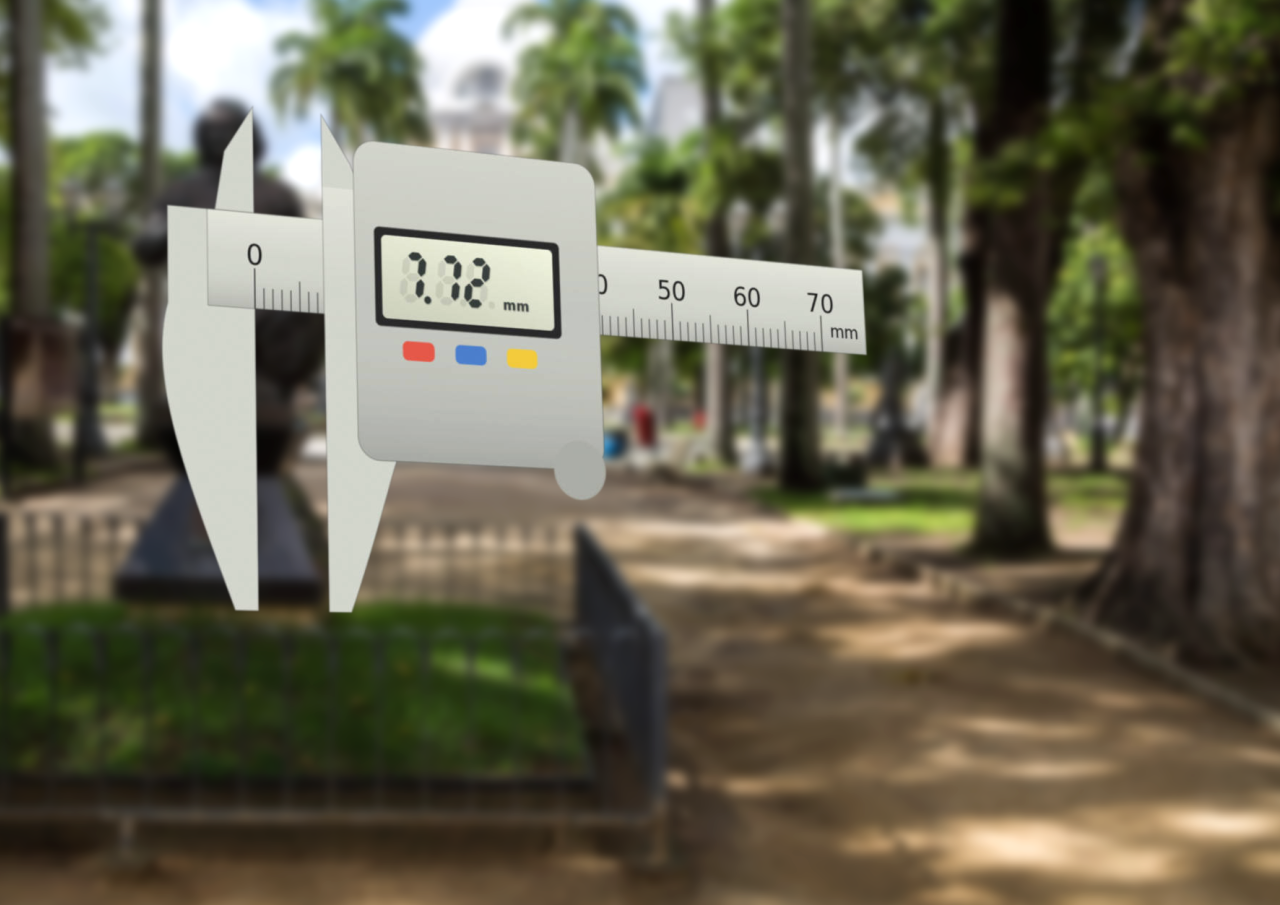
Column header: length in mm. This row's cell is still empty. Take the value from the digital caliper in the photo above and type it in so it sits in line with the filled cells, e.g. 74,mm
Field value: 7.72,mm
